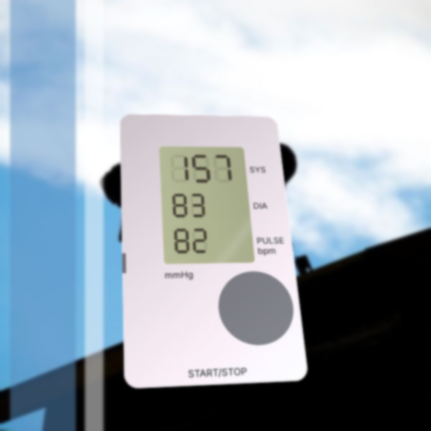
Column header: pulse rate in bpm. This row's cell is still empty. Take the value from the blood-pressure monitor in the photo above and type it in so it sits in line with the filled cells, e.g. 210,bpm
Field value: 82,bpm
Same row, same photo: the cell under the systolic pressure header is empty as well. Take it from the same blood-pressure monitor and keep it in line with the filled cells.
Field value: 157,mmHg
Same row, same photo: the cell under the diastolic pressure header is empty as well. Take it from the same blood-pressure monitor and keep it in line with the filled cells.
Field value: 83,mmHg
